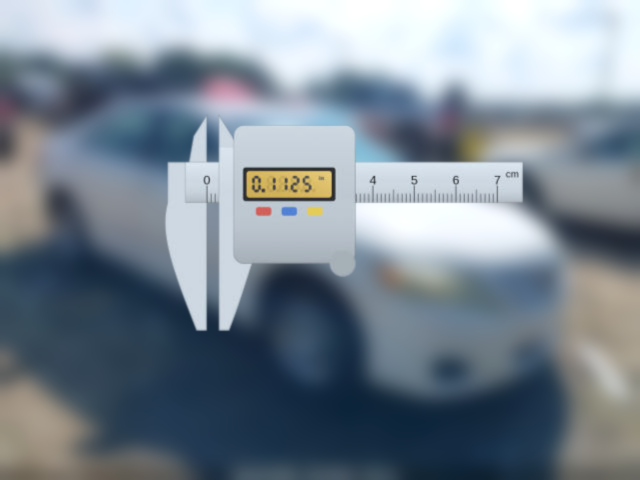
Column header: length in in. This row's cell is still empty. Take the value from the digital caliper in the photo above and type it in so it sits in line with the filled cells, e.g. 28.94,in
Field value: 0.1125,in
